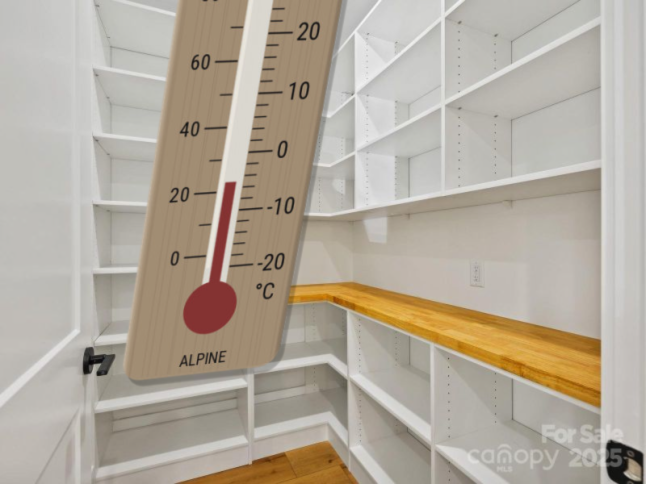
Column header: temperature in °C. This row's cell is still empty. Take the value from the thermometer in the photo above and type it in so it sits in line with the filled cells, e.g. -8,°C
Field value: -5,°C
